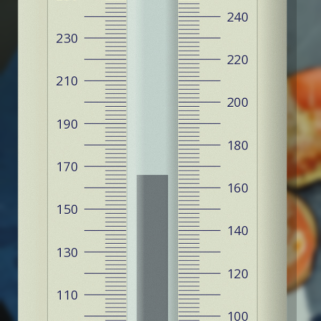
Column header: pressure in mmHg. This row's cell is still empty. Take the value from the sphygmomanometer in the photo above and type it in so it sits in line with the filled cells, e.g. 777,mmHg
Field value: 166,mmHg
